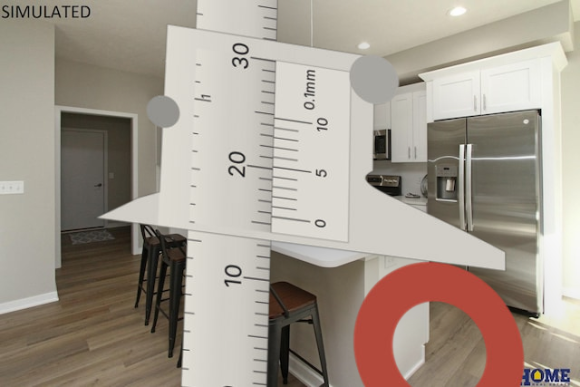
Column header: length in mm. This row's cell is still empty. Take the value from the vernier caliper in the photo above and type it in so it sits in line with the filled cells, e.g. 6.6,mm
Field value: 15.7,mm
